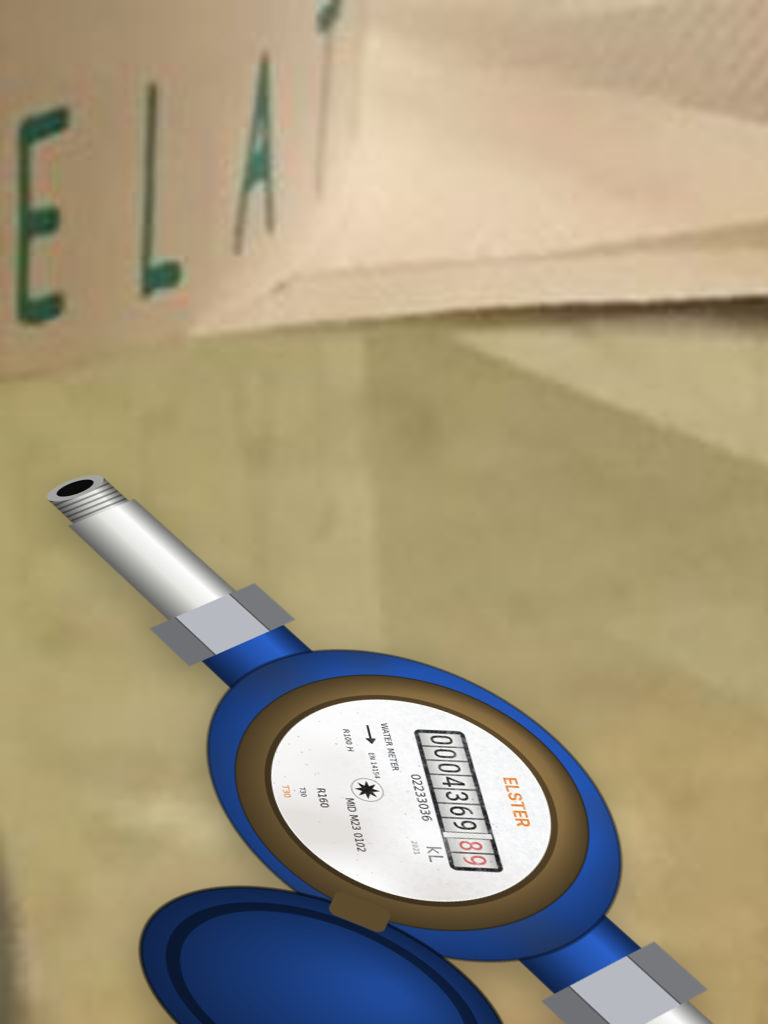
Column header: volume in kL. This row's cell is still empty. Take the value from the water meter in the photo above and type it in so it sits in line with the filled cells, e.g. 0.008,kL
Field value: 4369.89,kL
